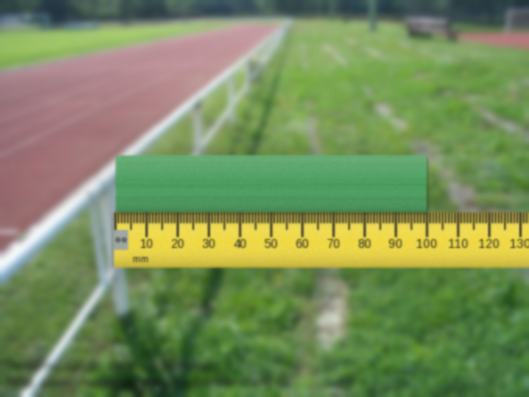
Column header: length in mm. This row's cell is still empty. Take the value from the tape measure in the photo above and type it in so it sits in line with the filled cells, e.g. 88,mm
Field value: 100,mm
